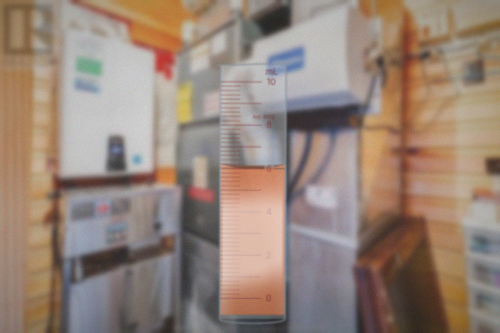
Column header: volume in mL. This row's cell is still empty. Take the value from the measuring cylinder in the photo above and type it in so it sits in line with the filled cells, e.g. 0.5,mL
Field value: 6,mL
